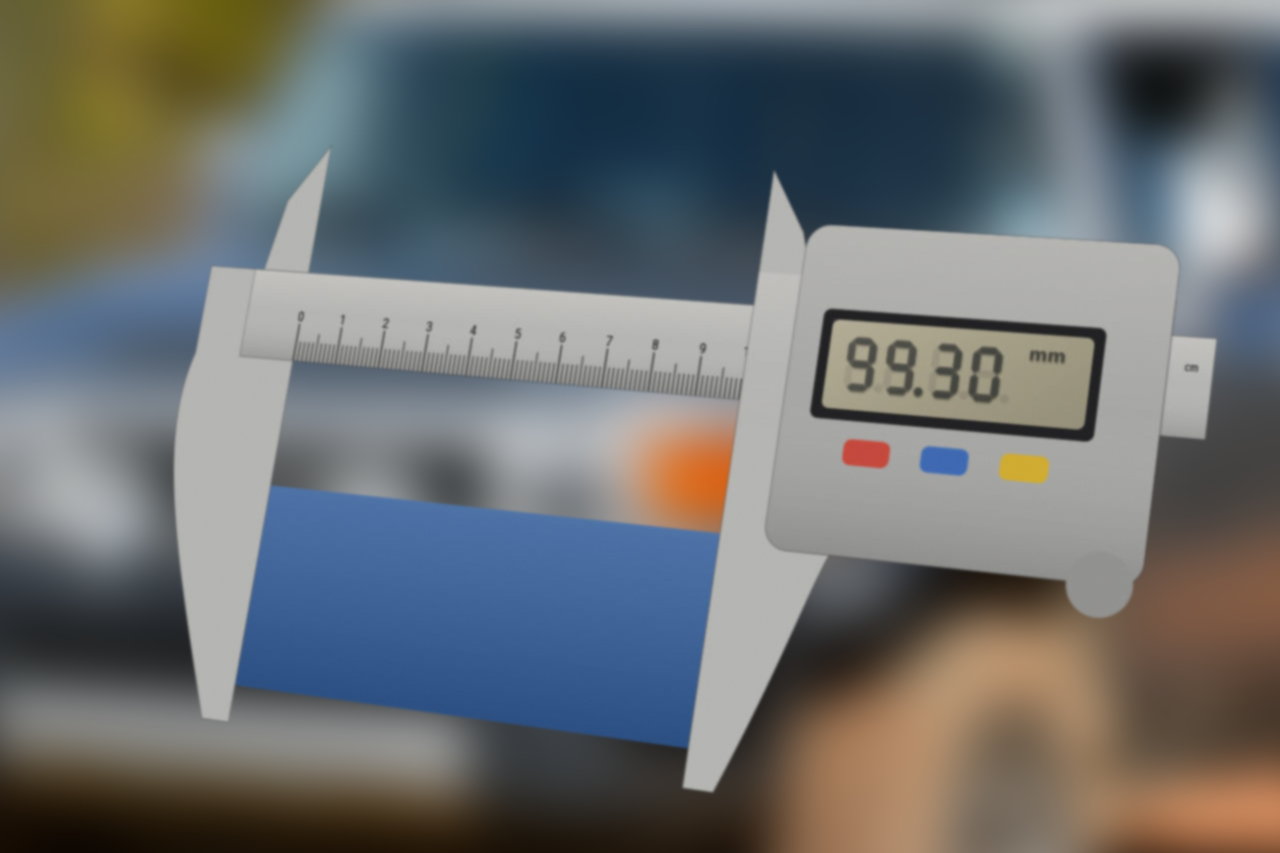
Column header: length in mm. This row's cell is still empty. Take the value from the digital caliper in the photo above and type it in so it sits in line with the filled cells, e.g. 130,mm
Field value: 99.30,mm
